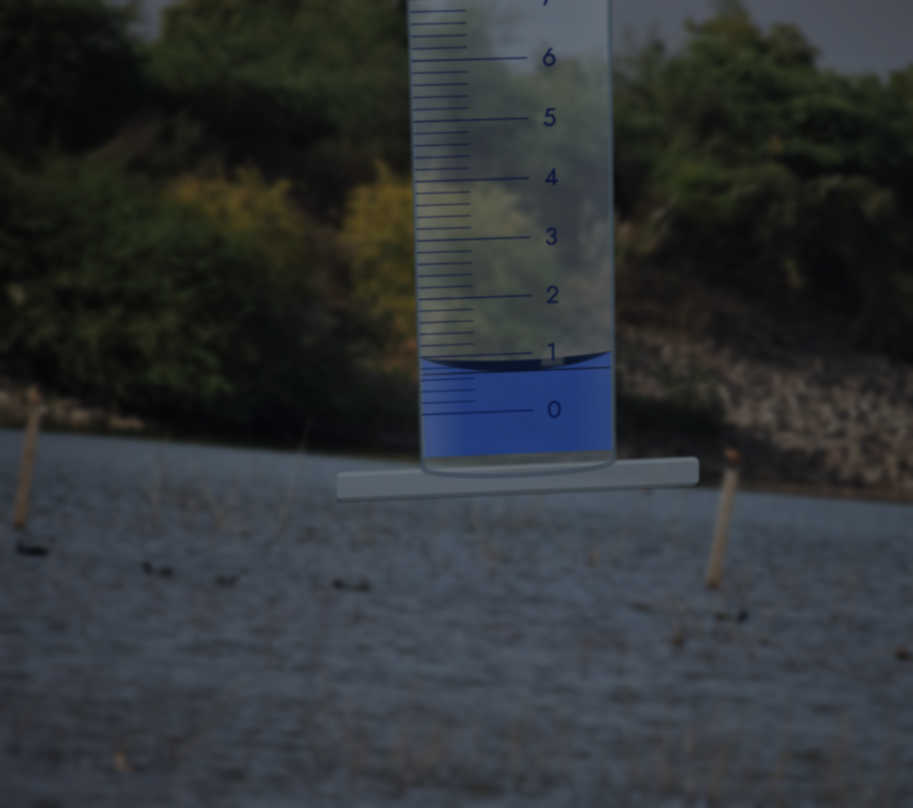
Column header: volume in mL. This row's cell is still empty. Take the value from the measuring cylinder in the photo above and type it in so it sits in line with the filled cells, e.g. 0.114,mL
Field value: 0.7,mL
